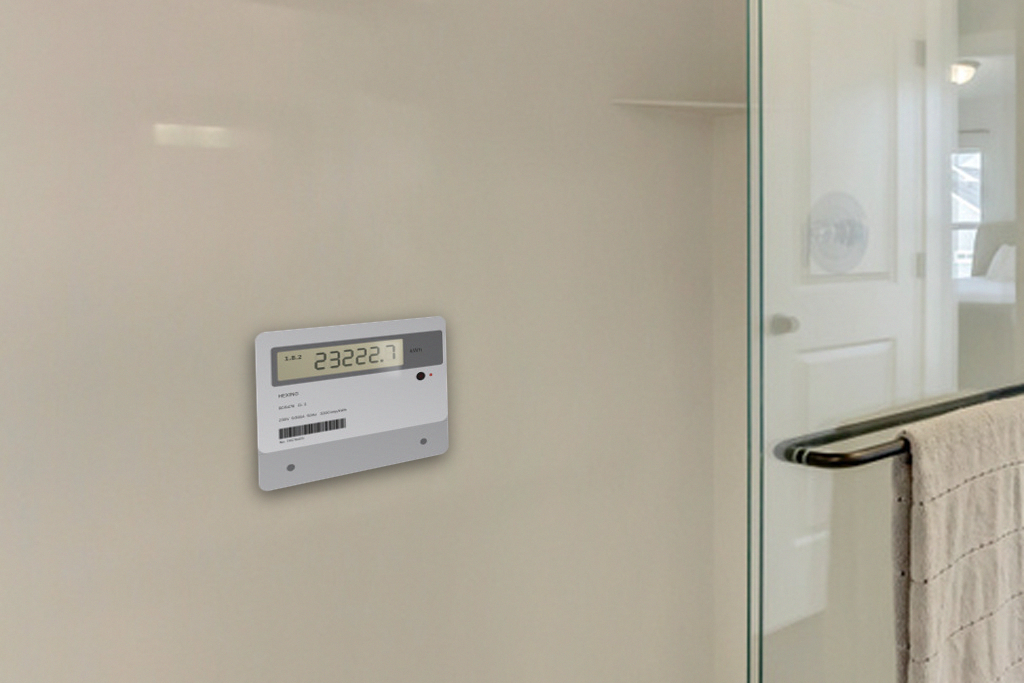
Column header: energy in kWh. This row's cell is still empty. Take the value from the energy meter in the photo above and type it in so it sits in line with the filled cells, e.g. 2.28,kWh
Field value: 23222.7,kWh
